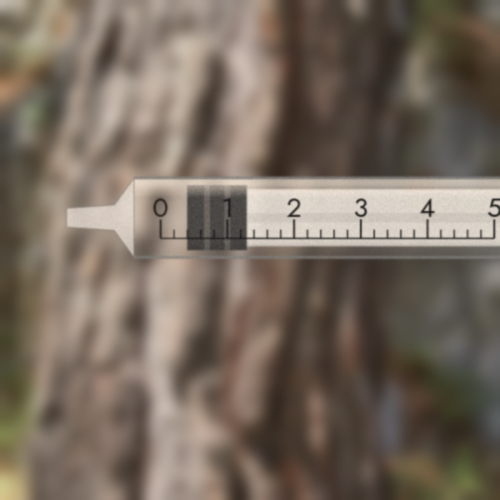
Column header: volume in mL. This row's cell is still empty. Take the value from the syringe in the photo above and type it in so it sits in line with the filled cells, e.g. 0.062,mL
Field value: 0.4,mL
